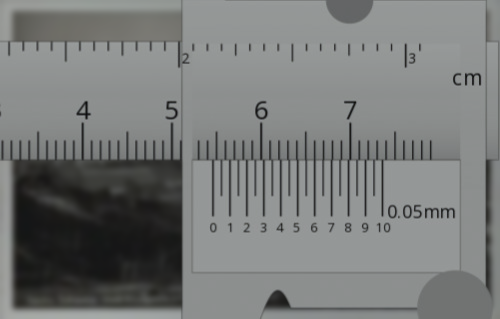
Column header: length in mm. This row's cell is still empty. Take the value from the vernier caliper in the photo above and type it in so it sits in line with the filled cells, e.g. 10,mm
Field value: 54.6,mm
